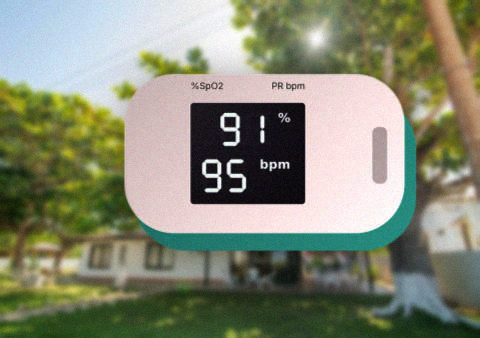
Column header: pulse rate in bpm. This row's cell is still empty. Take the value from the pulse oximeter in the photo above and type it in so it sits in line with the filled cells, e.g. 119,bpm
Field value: 95,bpm
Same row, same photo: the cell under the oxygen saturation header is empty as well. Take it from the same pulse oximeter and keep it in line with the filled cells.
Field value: 91,%
